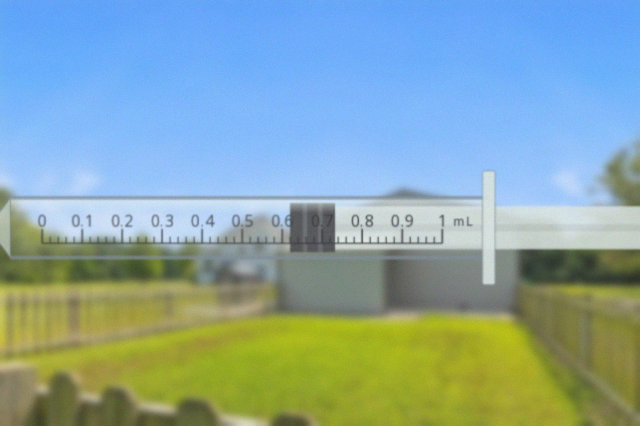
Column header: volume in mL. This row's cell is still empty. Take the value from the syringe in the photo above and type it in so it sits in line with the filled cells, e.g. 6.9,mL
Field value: 0.62,mL
